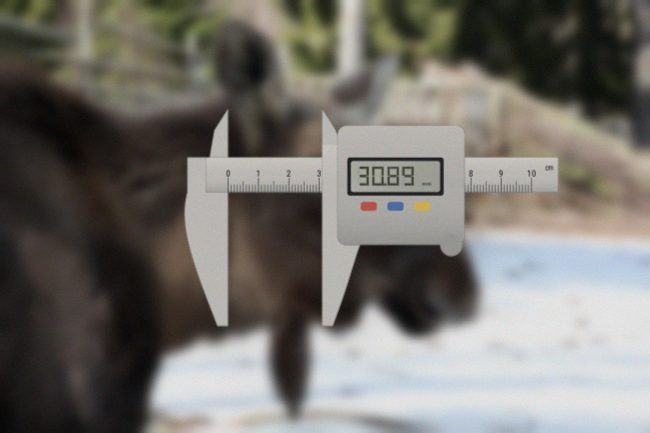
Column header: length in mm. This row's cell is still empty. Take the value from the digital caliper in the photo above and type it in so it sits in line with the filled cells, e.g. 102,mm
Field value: 30.89,mm
